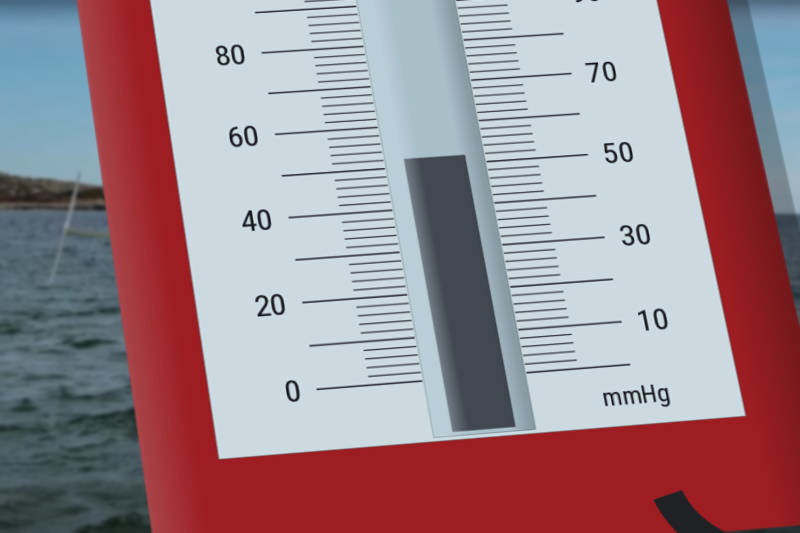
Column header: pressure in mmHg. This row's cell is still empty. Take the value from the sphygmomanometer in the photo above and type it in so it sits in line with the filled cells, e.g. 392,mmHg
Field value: 52,mmHg
